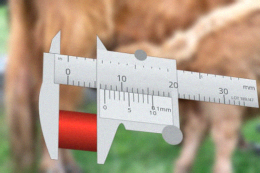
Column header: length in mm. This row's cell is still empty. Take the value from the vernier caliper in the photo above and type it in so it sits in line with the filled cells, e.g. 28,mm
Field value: 6.8,mm
